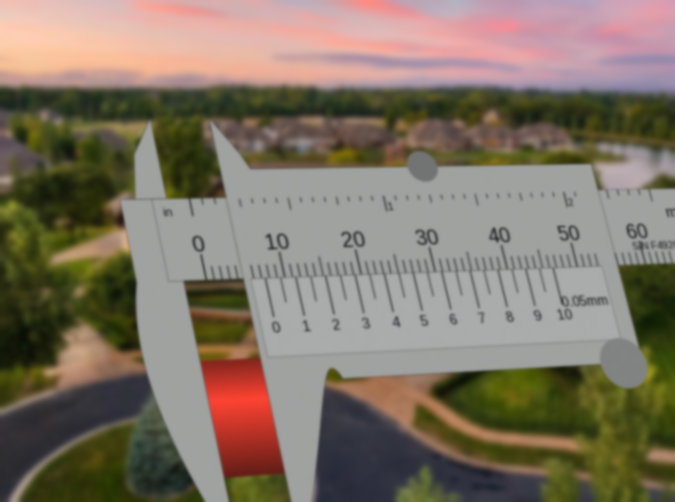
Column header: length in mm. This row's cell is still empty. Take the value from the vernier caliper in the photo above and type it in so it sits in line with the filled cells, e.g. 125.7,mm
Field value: 7.5,mm
